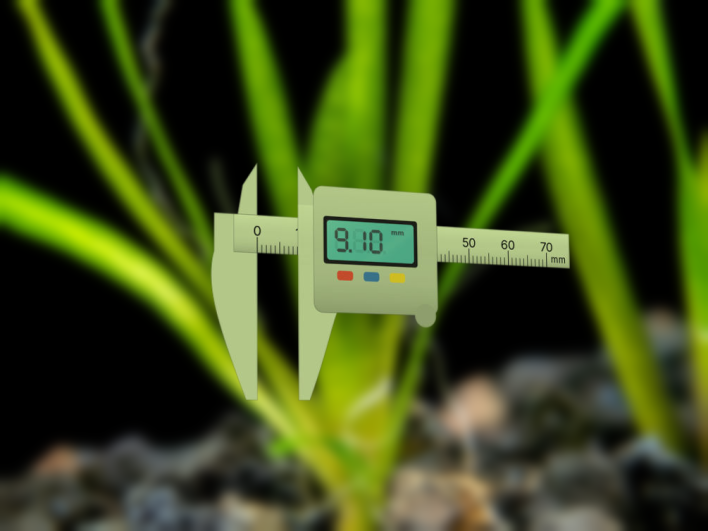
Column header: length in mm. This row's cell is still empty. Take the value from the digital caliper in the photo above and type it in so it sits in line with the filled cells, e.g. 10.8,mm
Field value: 9.10,mm
